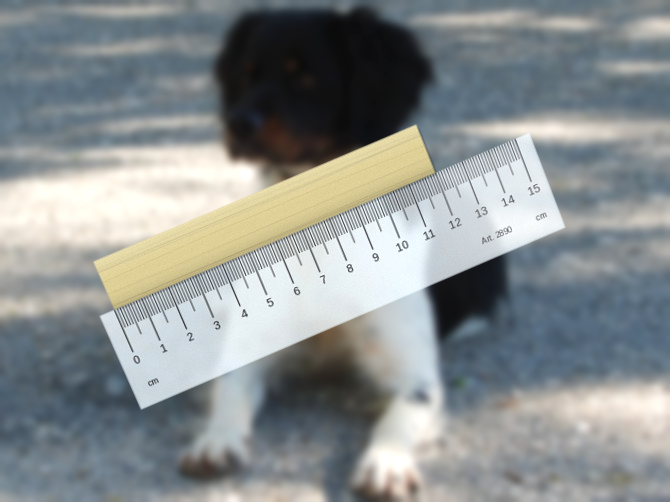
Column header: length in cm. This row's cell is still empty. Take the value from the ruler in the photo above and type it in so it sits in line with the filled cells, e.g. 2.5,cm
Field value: 12,cm
